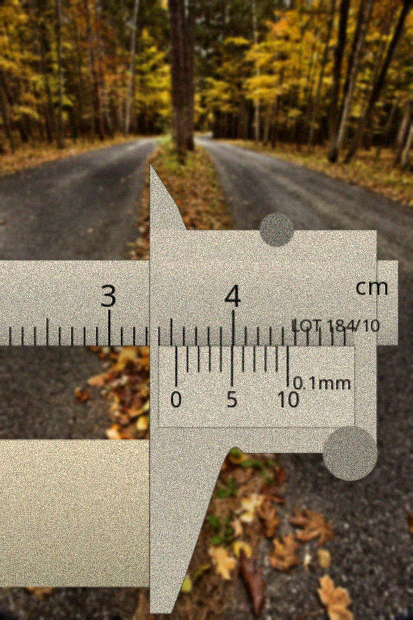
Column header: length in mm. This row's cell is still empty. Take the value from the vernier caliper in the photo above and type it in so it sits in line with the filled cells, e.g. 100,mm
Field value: 35.4,mm
